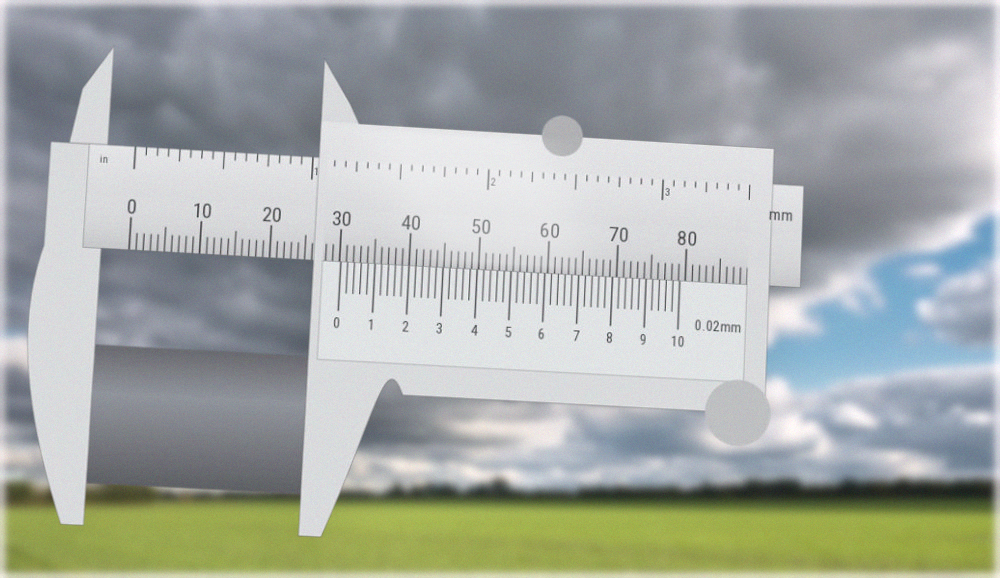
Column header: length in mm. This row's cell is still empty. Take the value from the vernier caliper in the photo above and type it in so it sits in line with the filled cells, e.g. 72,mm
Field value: 30.2,mm
